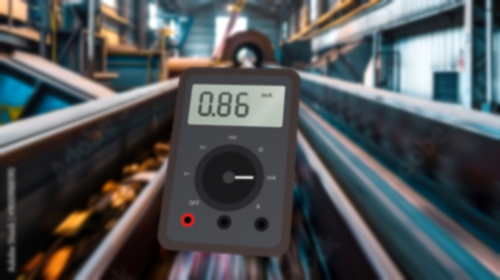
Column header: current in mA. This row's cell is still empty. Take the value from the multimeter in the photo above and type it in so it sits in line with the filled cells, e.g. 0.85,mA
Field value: 0.86,mA
